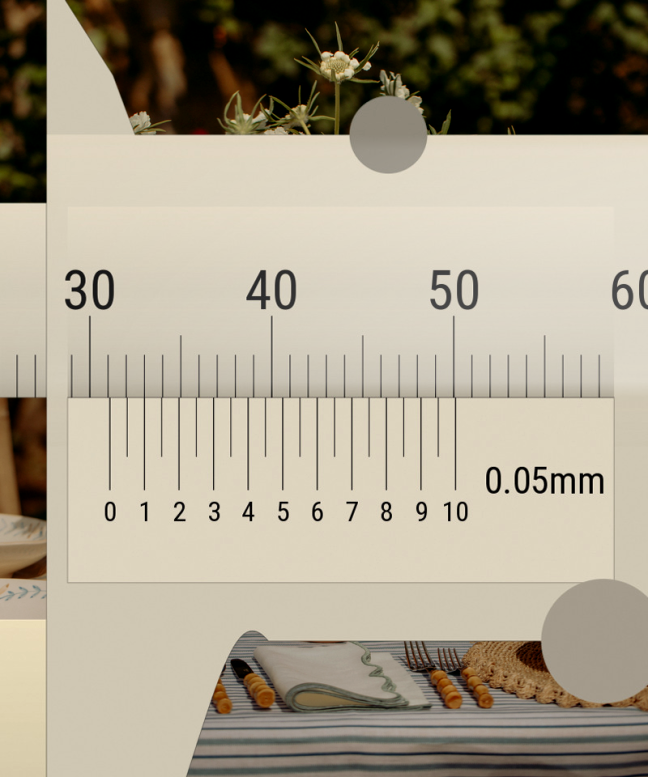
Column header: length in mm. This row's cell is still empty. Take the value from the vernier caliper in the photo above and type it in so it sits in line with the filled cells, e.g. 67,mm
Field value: 31.1,mm
